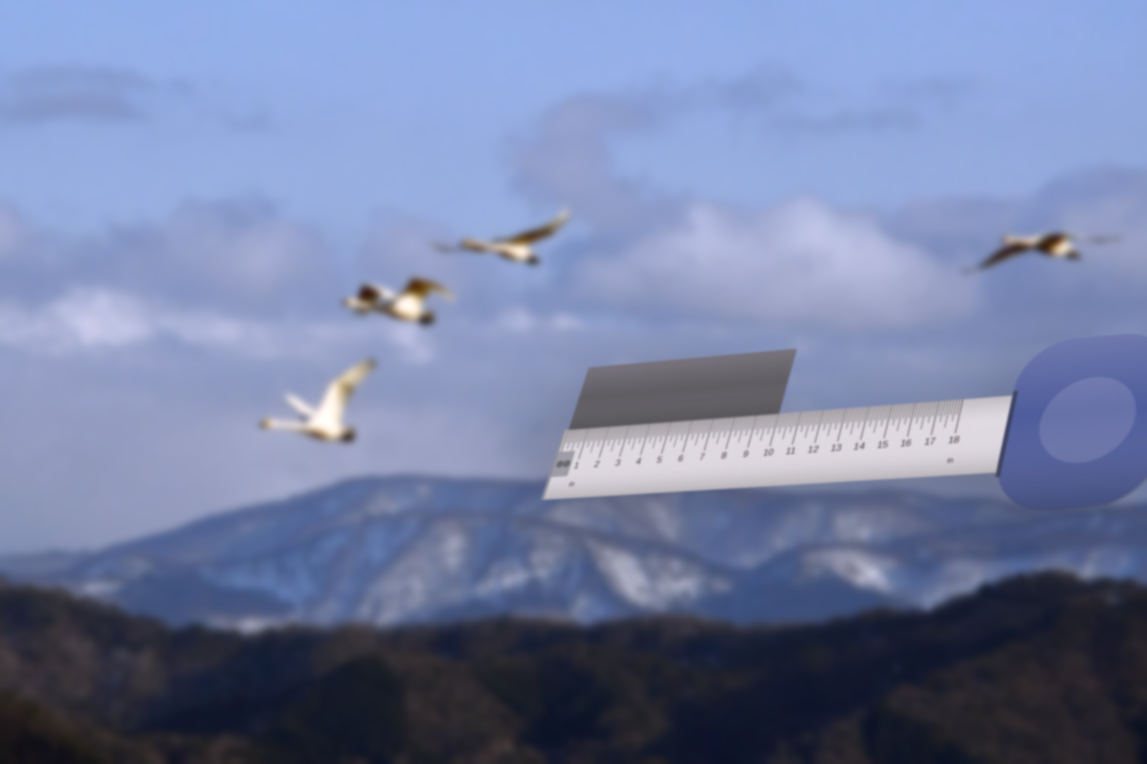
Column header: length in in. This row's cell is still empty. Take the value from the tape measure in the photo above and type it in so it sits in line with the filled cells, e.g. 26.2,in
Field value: 10,in
